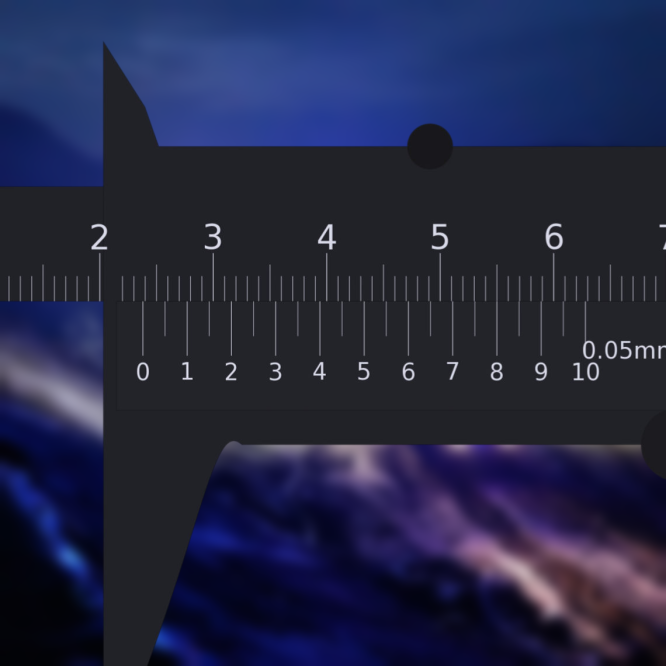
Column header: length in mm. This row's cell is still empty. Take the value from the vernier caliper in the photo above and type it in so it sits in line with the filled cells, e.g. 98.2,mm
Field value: 23.8,mm
